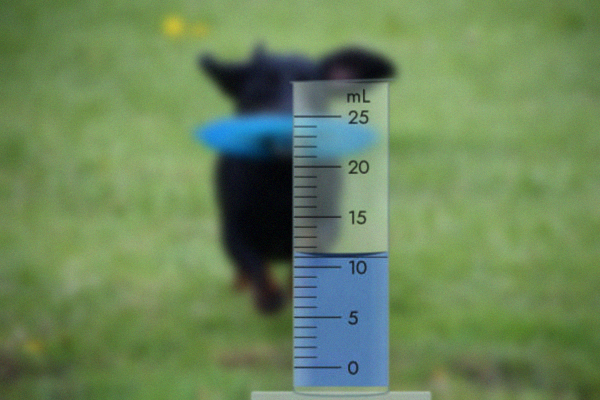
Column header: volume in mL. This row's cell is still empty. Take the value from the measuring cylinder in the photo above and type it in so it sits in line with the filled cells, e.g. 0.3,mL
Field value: 11,mL
